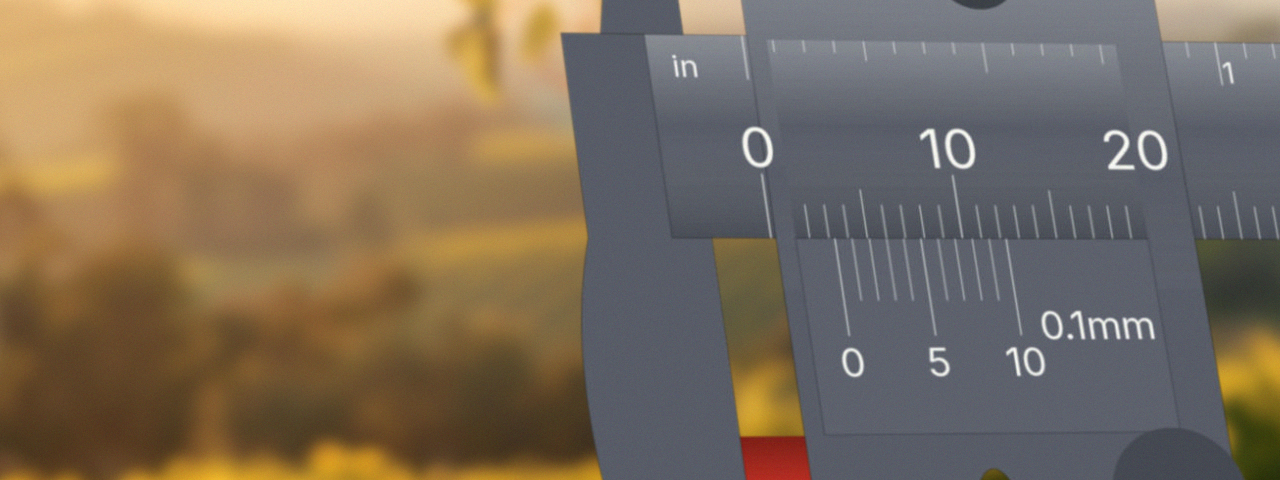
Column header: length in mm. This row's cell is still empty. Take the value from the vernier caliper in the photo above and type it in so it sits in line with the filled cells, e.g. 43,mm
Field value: 3.3,mm
